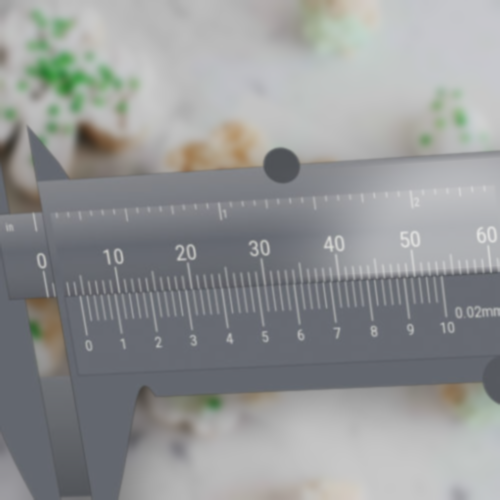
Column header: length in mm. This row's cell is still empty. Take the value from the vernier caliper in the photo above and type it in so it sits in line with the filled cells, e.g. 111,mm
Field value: 4.5,mm
